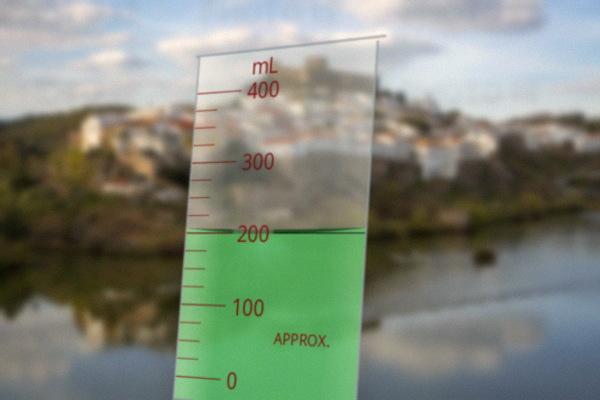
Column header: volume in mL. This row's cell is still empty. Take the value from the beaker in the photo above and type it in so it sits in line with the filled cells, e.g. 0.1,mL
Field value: 200,mL
